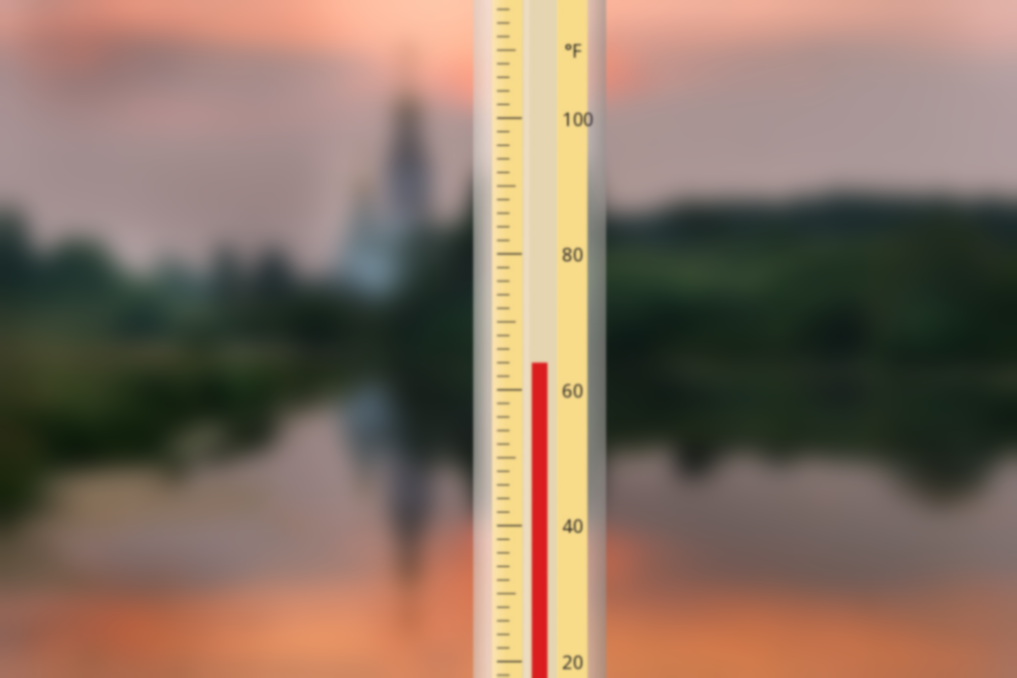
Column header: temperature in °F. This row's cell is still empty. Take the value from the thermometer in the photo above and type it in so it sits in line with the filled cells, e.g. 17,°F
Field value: 64,°F
